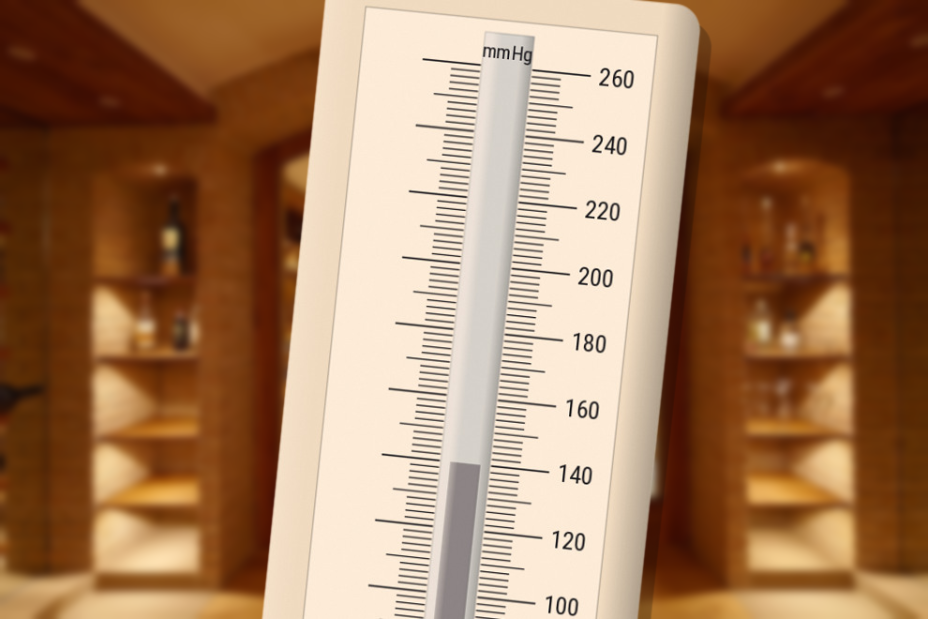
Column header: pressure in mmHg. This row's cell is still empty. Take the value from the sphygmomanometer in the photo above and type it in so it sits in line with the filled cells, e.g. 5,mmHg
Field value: 140,mmHg
